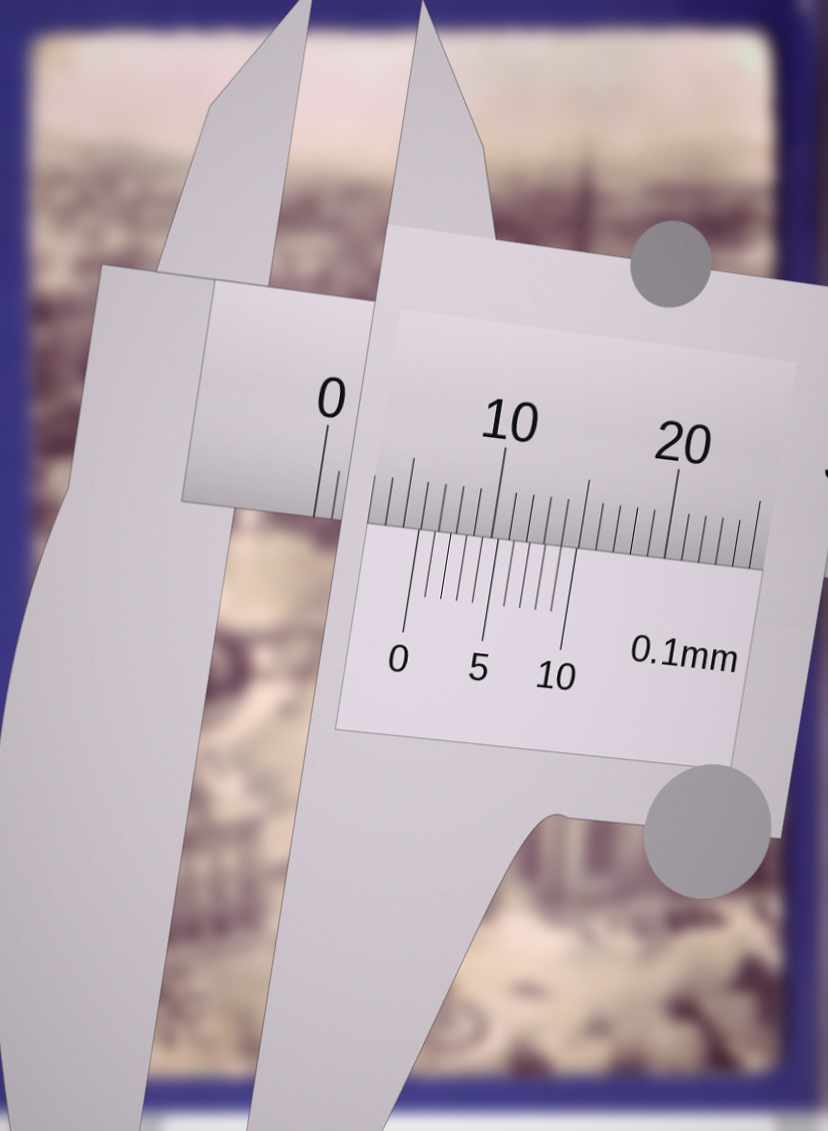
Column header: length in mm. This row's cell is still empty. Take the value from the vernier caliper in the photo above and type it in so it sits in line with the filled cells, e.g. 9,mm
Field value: 5.9,mm
